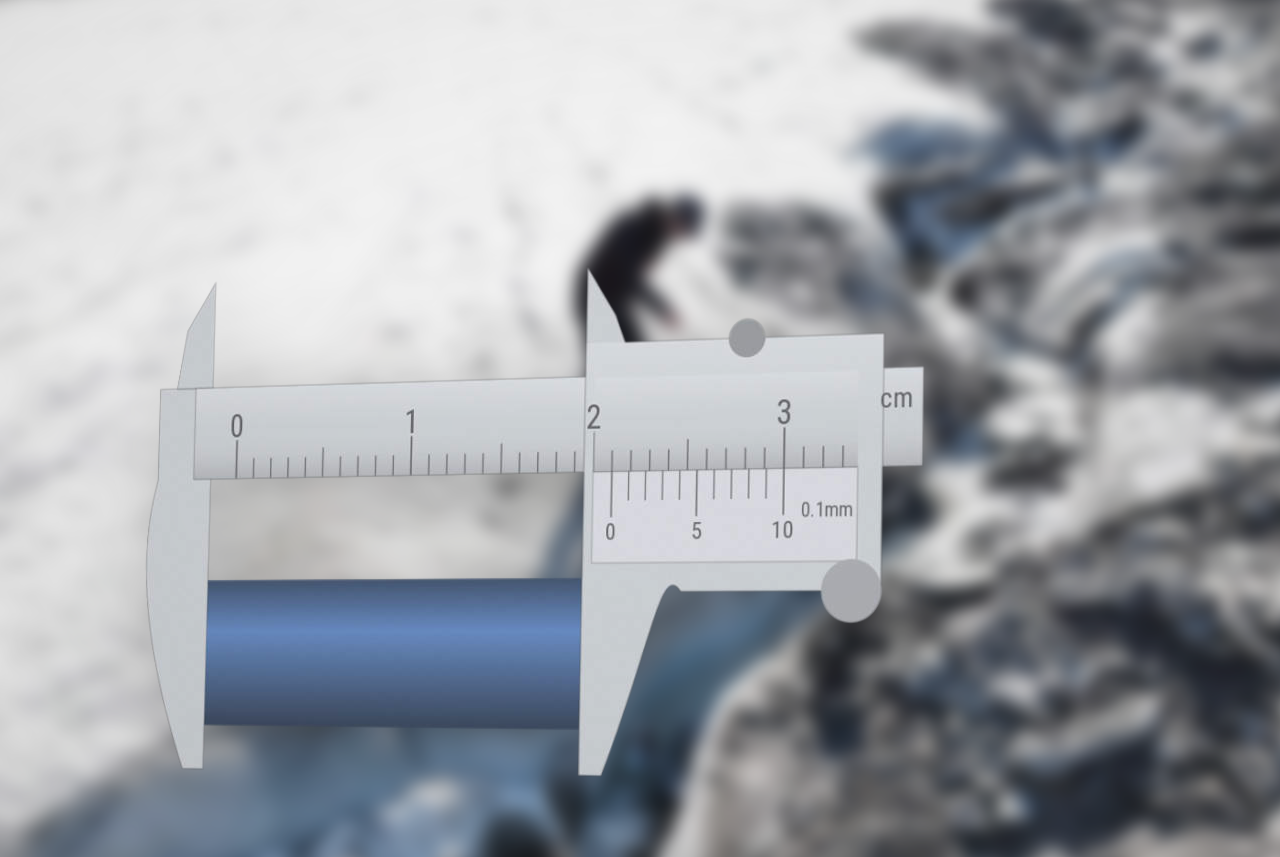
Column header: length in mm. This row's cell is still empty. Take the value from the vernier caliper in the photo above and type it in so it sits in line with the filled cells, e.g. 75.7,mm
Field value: 21.0,mm
